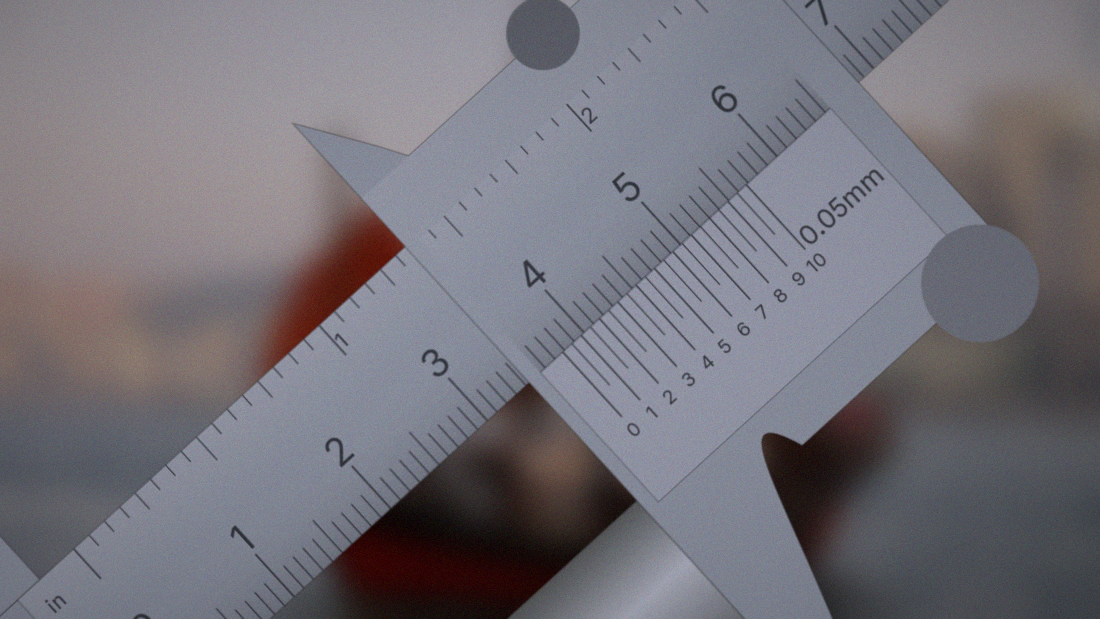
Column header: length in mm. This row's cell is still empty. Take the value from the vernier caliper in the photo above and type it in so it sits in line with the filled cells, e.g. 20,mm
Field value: 37.8,mm
